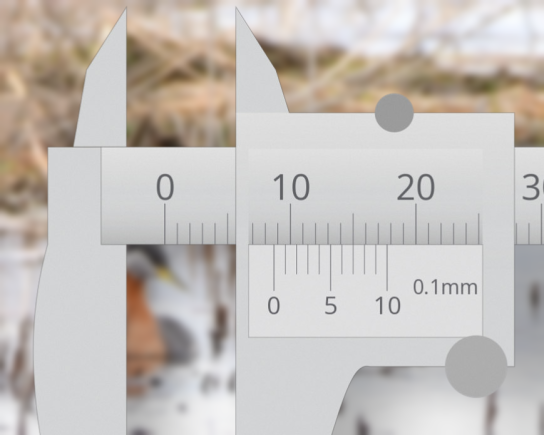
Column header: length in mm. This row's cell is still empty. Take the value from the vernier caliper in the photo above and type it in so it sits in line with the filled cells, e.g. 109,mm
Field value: 8.7,mm
